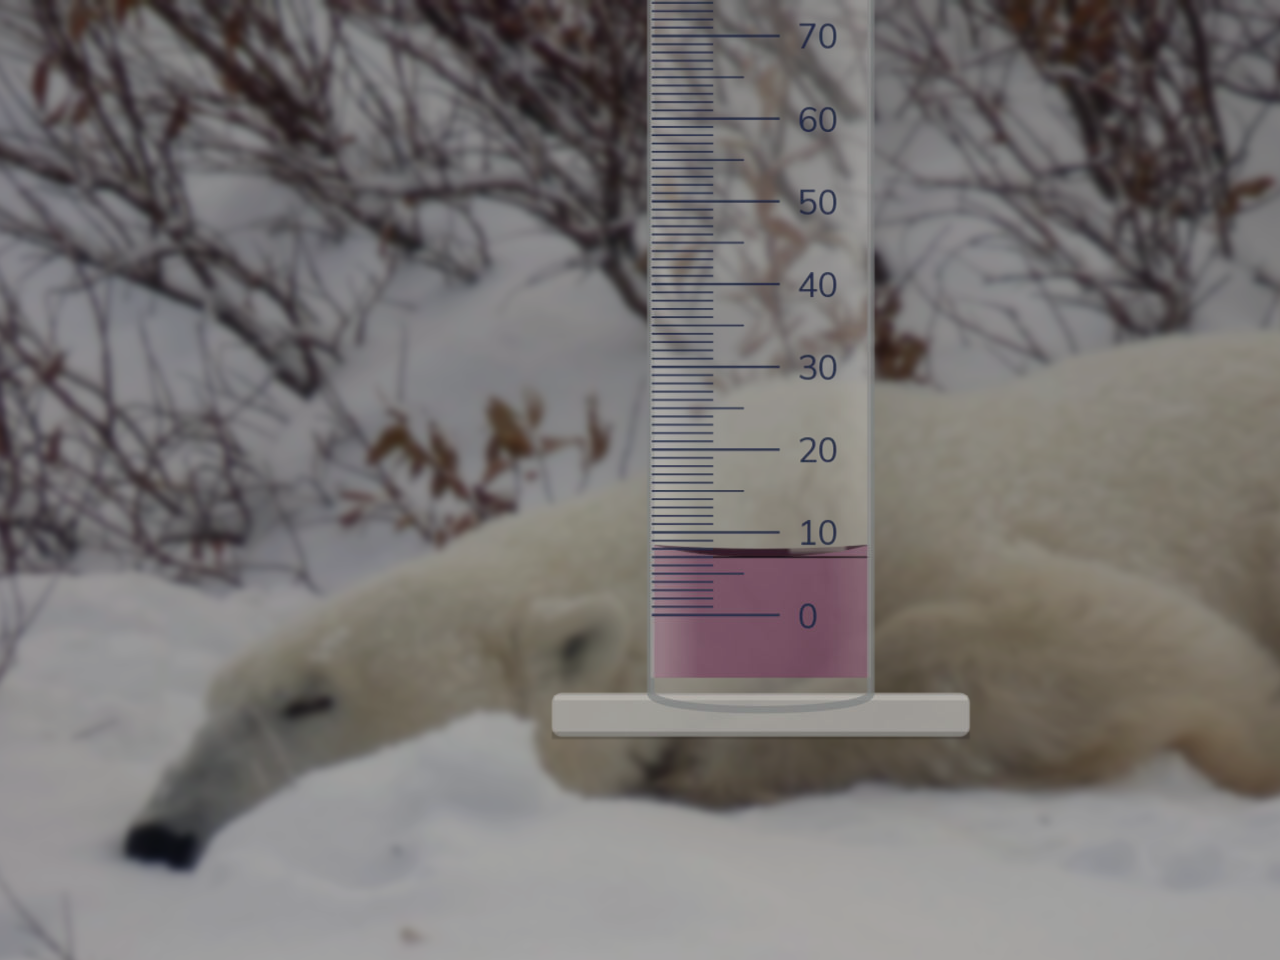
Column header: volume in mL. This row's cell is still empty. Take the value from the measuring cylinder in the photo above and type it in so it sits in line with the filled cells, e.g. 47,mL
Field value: 7,mL
